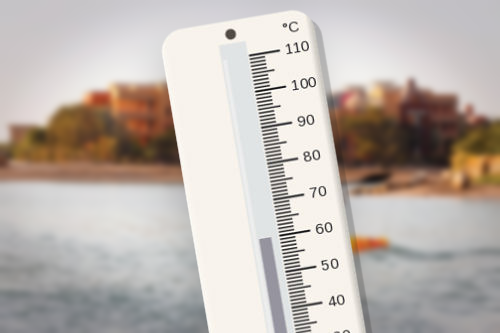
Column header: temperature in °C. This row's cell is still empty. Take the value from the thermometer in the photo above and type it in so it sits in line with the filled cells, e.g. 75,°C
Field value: 60,°C
